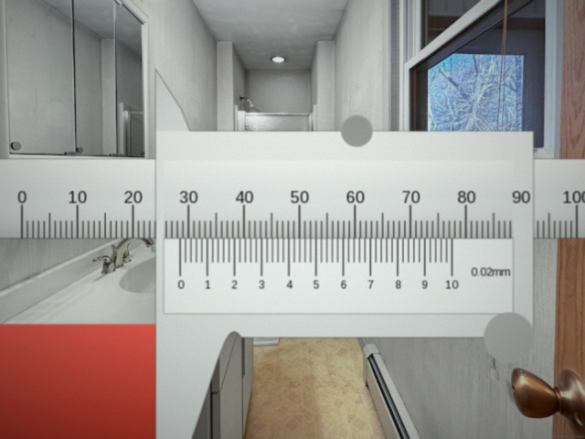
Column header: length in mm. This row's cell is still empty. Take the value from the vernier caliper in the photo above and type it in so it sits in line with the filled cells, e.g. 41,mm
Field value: 28.5,mm
